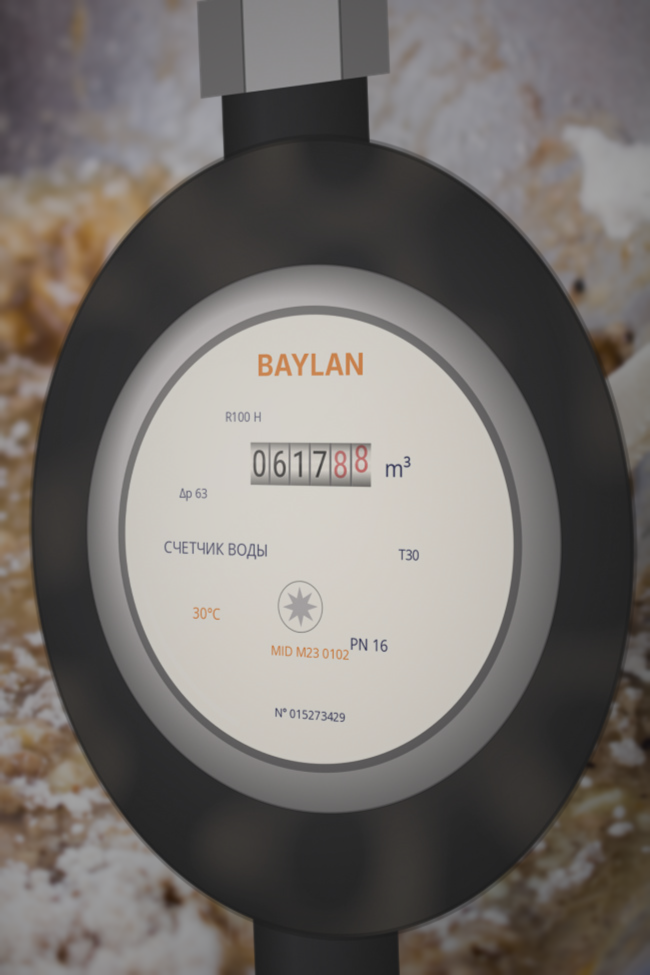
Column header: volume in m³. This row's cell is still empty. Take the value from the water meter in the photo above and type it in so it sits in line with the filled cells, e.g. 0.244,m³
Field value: 617.88,m³
